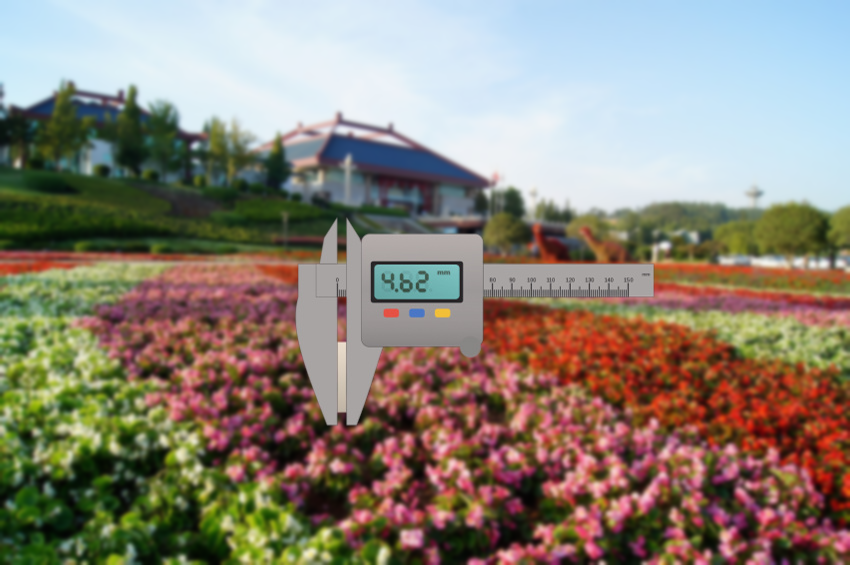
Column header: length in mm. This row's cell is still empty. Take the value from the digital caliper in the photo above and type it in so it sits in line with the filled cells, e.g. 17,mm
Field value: 4.62,mm
